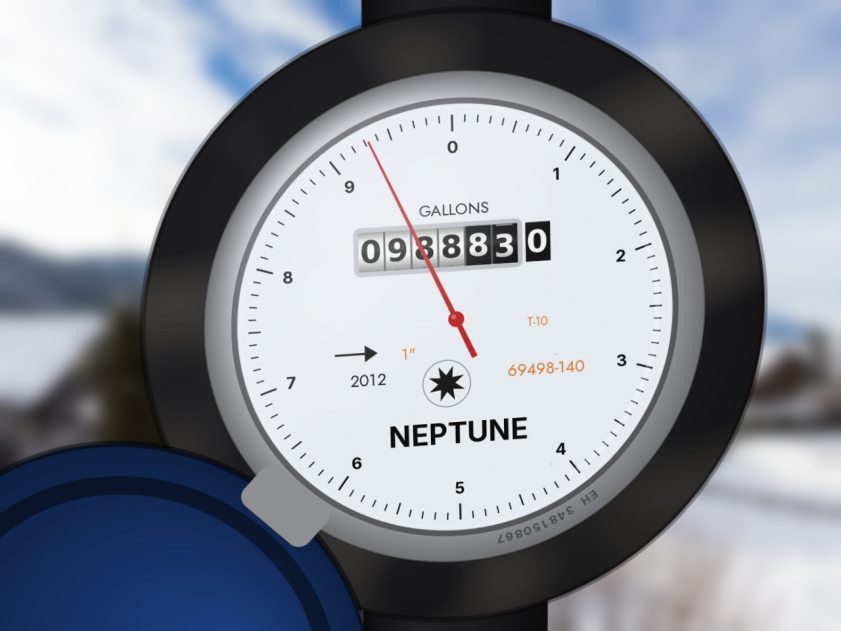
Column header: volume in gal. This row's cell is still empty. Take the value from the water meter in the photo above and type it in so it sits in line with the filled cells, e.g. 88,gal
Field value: 988829.3,gal
